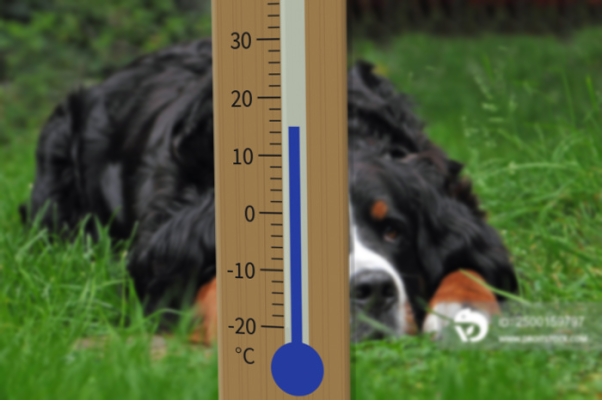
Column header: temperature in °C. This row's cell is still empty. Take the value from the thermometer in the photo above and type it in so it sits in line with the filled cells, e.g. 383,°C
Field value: 15,°C
